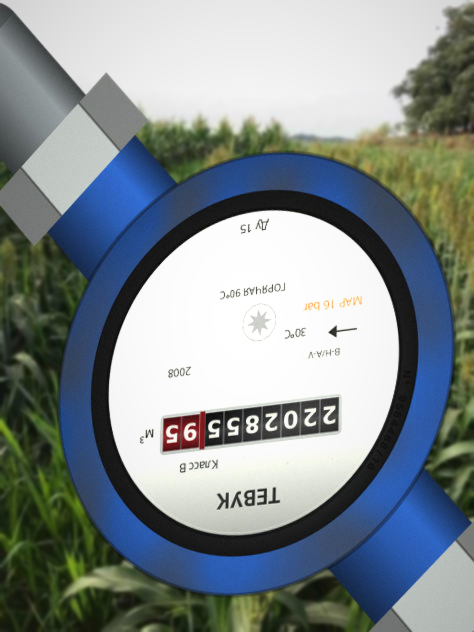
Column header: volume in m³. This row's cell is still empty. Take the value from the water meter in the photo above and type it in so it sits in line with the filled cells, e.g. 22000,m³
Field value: 2202855.95,m³
